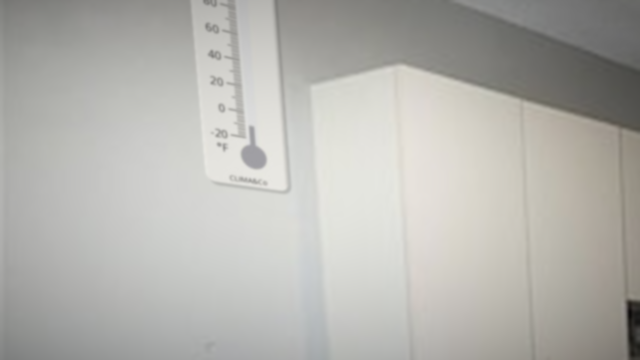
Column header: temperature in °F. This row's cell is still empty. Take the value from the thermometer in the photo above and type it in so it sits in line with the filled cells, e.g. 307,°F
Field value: -10,°F
